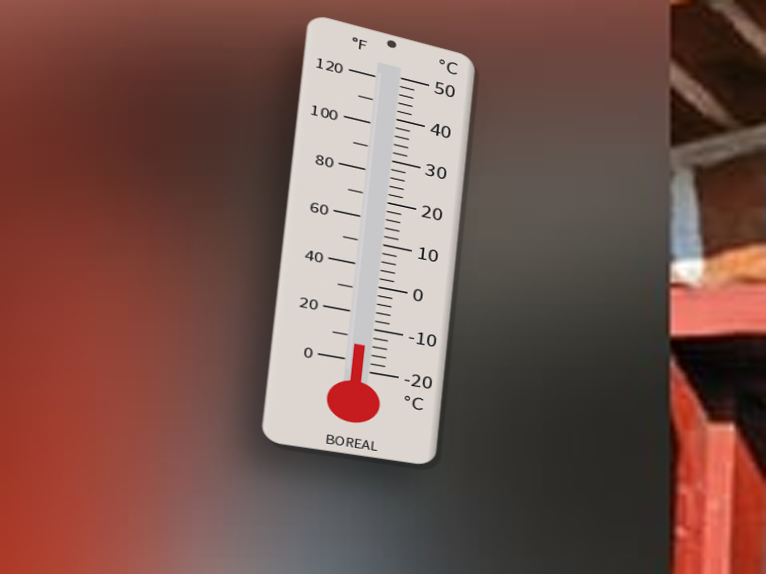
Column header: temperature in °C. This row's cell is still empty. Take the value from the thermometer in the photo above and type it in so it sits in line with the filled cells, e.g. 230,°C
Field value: -14,°C
